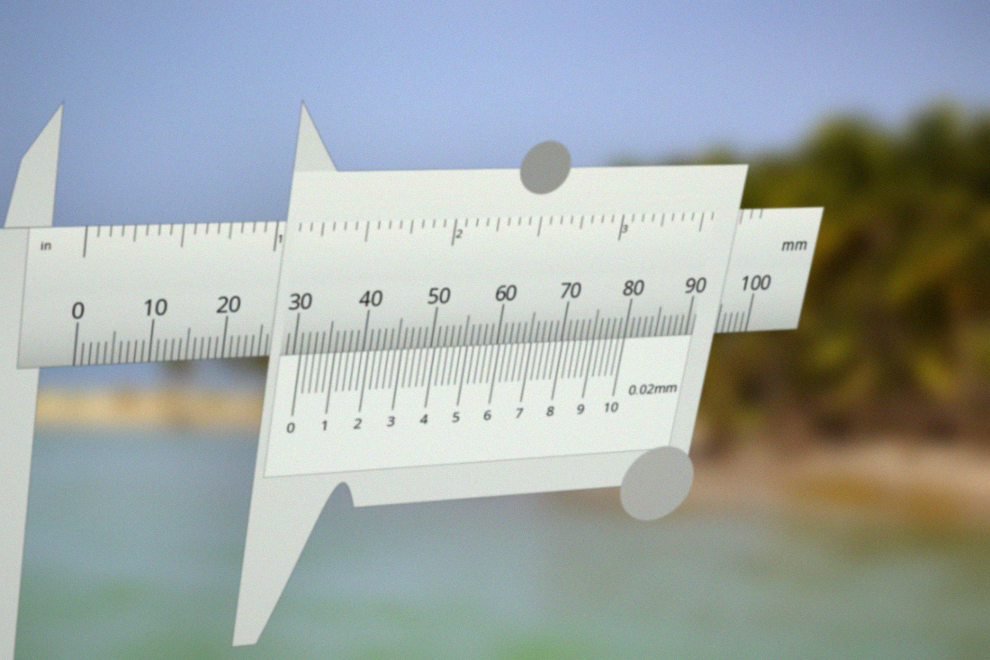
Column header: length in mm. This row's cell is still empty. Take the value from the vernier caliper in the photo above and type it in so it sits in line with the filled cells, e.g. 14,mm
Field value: 31.0,mm
